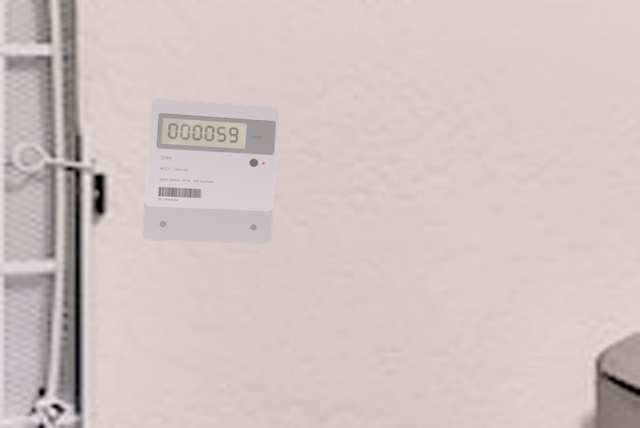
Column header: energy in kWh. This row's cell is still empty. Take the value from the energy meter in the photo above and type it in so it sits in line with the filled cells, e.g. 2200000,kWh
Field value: 59,kWh
